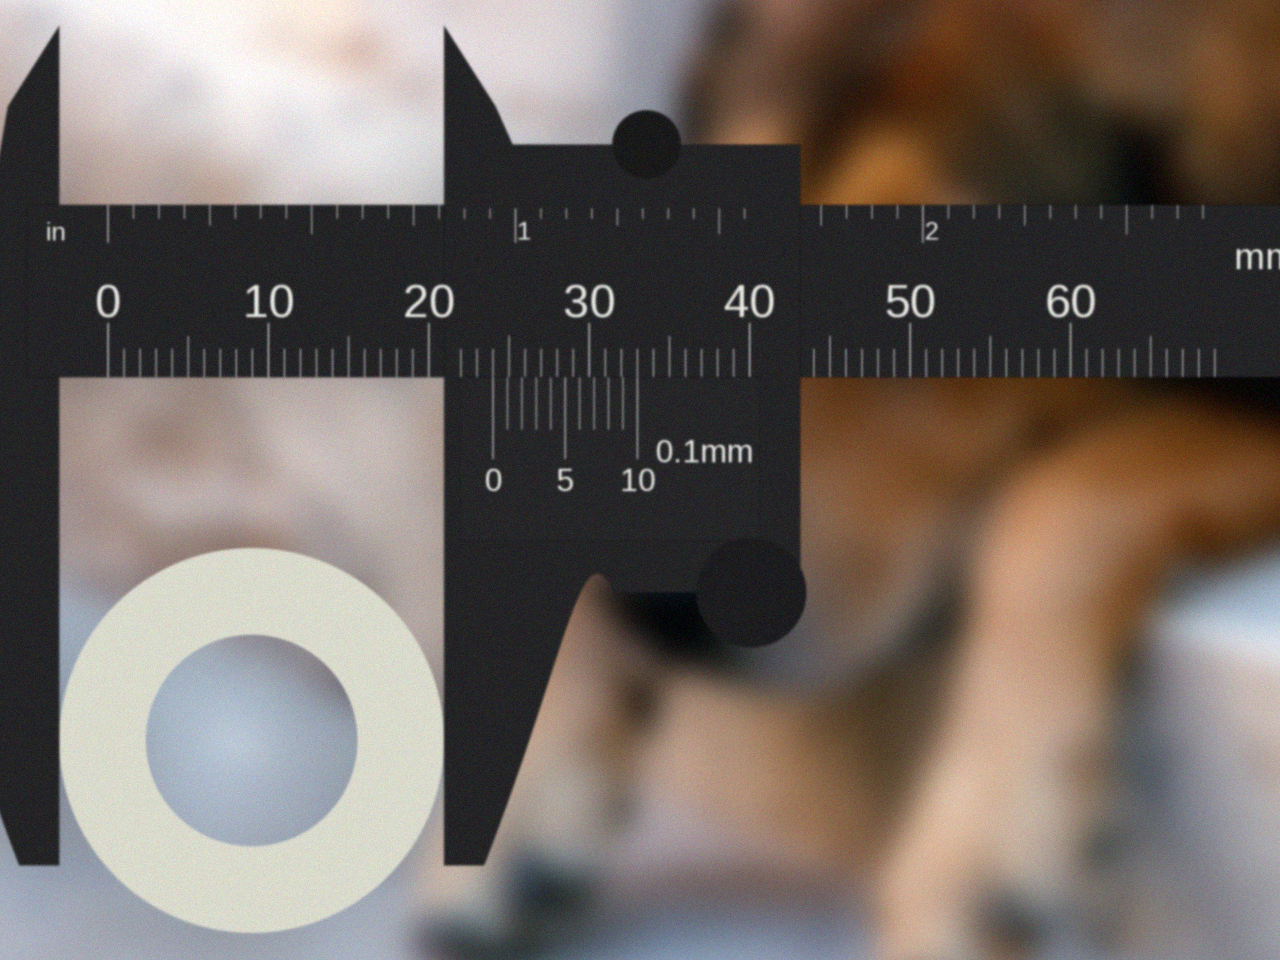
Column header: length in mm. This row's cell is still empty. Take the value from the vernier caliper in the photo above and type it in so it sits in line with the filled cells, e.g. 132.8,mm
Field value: 24.0,mm
